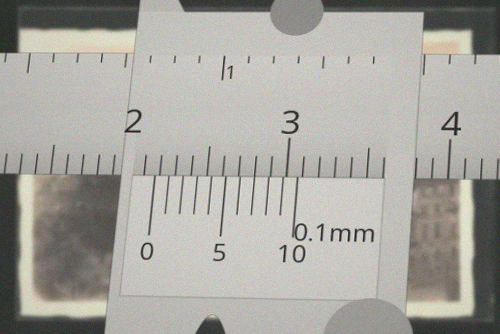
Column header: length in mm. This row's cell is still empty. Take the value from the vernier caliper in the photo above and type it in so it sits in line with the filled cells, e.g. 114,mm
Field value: 21.7,mm
